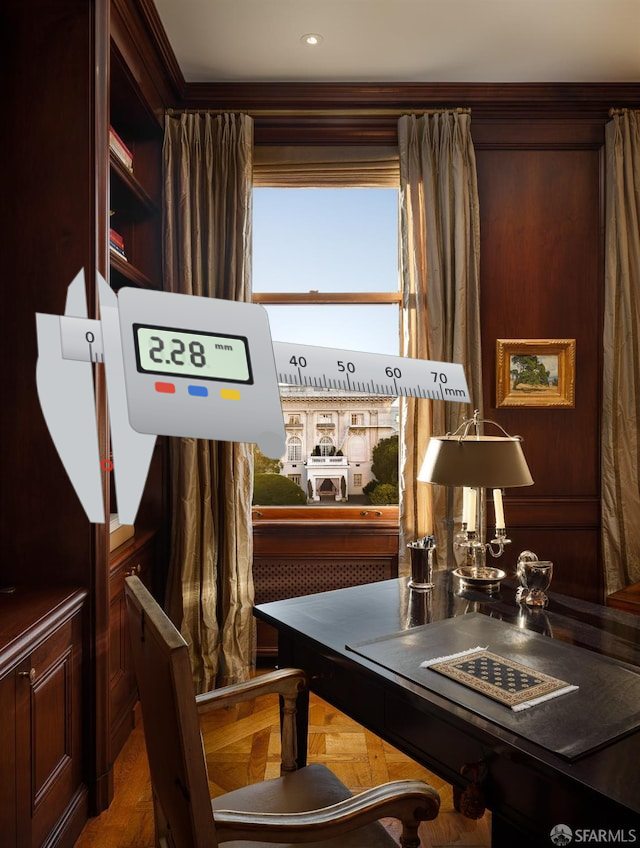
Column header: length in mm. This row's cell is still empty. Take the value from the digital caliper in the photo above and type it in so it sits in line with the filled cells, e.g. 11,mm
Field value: 2.28,mm
